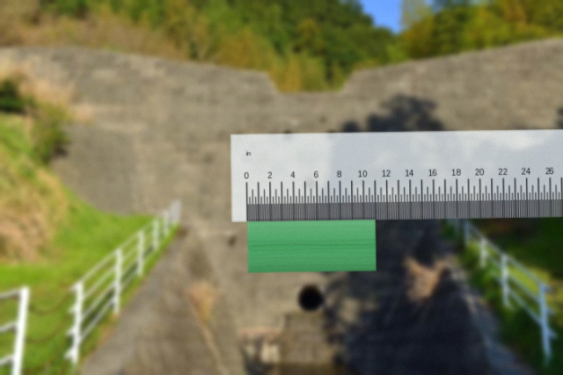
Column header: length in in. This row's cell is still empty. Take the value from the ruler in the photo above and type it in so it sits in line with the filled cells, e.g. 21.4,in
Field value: 11,in
